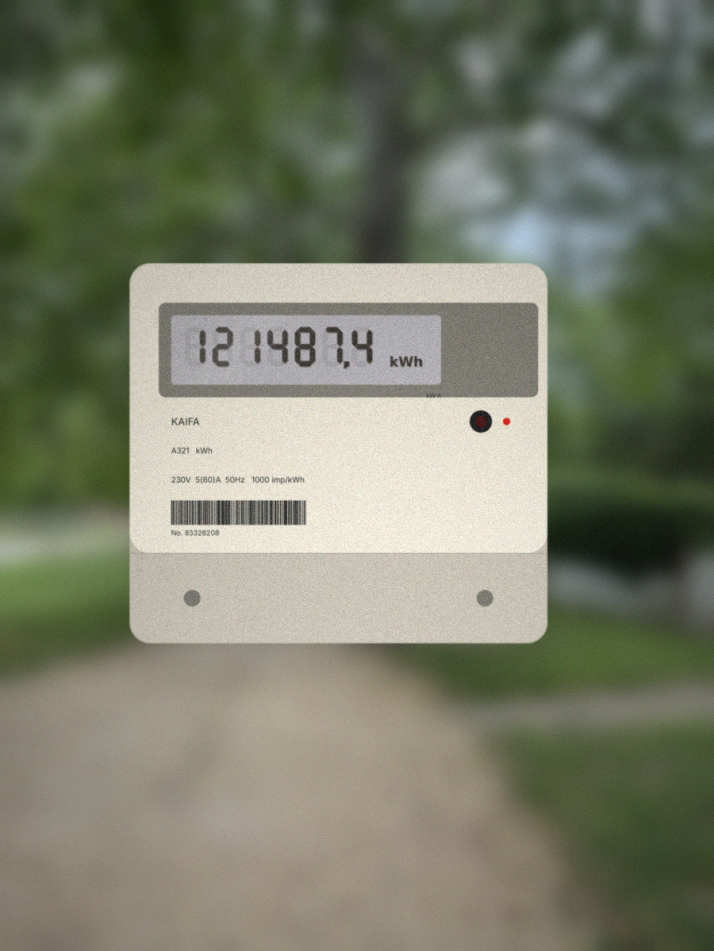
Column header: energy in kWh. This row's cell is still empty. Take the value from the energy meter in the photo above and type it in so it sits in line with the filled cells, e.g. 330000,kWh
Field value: 121487.4,kWh
